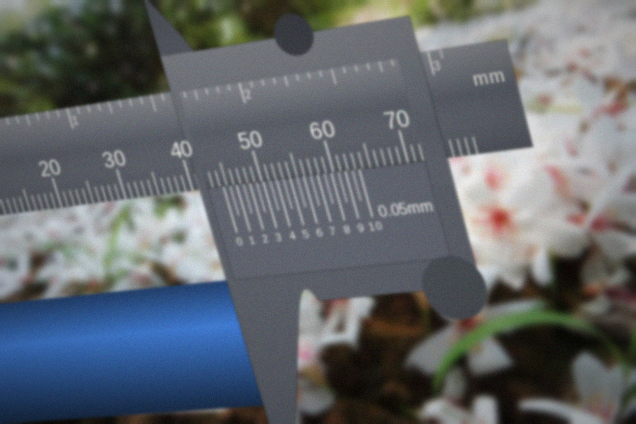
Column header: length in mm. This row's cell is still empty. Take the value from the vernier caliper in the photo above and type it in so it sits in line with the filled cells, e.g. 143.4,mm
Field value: 44.5,mm
